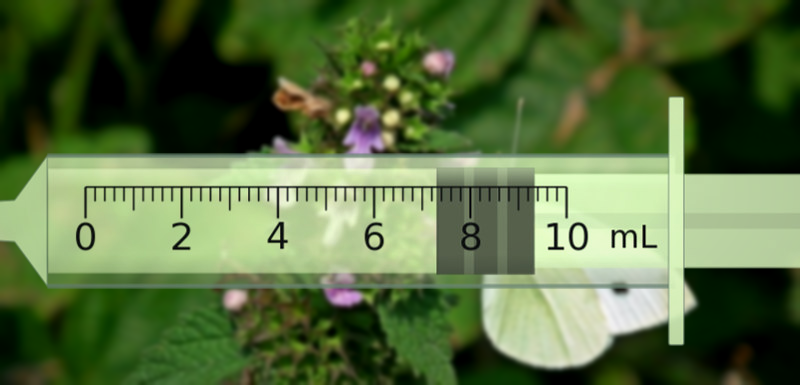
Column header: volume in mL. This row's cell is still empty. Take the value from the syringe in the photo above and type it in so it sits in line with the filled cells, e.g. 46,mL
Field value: 7.3,mL
